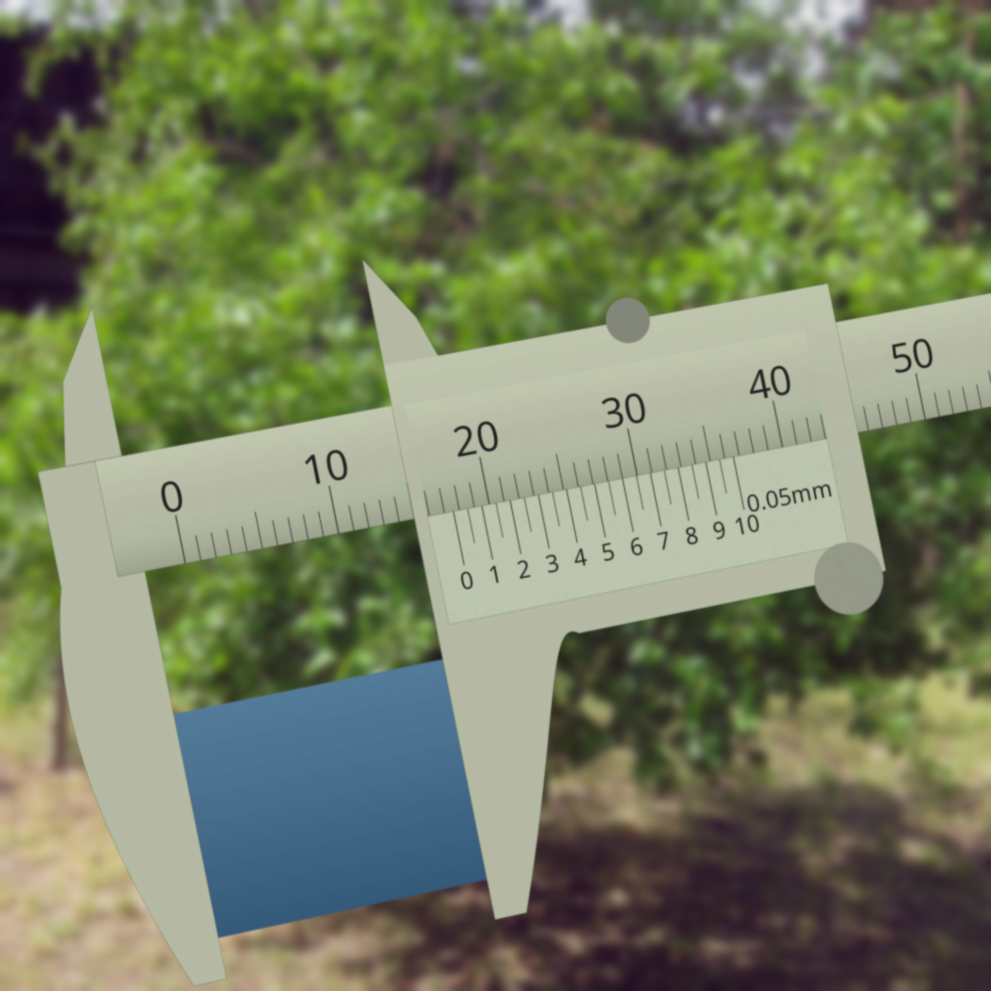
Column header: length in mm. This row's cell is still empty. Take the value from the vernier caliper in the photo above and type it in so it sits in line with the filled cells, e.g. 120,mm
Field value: 17.6,mm
